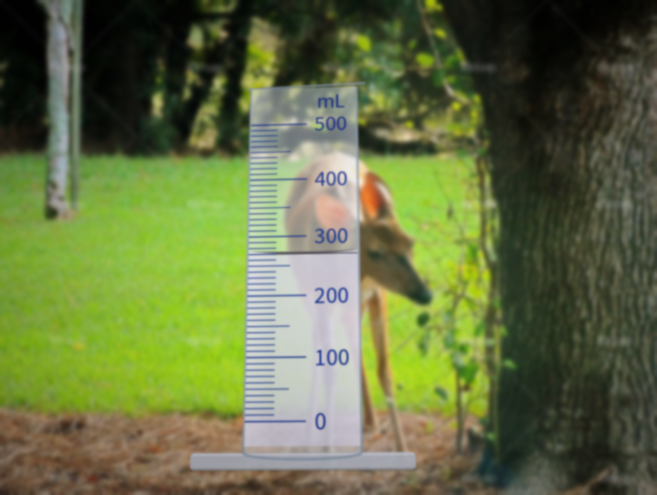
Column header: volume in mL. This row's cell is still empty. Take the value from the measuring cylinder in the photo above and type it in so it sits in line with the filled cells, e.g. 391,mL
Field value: 270,mL
